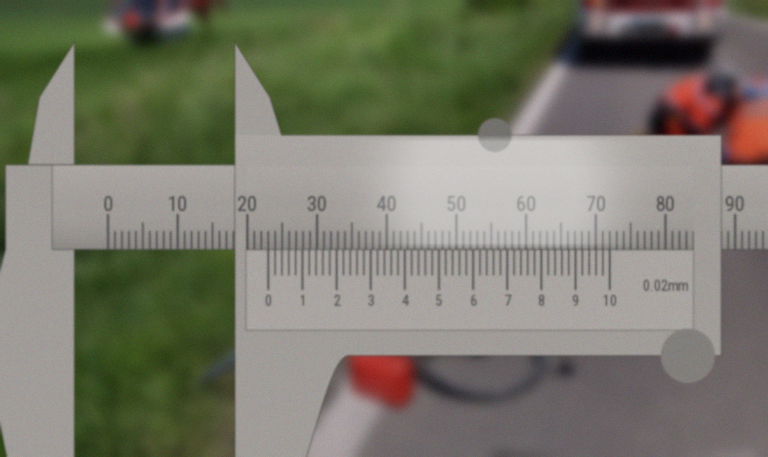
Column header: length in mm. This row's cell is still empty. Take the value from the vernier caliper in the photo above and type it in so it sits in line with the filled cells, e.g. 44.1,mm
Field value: 23.0,mm
